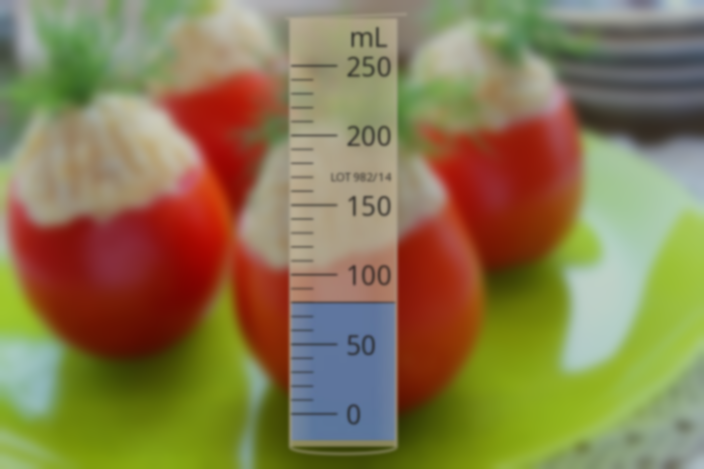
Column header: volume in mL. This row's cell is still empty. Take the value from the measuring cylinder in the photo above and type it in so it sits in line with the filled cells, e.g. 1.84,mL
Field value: 80,mL
